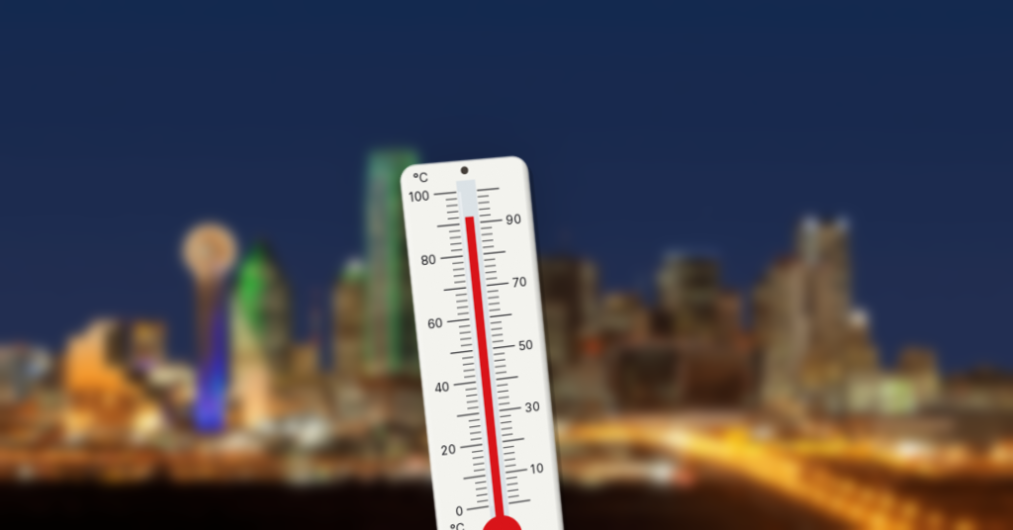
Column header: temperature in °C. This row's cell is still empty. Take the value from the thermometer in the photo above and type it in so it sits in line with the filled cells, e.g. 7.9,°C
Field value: 92,°C
